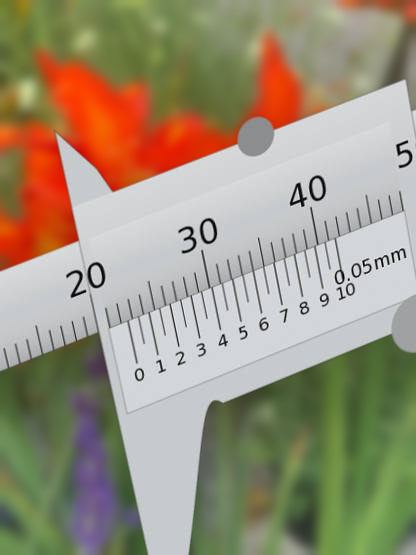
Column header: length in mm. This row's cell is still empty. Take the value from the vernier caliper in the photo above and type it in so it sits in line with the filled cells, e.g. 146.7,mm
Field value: 22.6,mm
